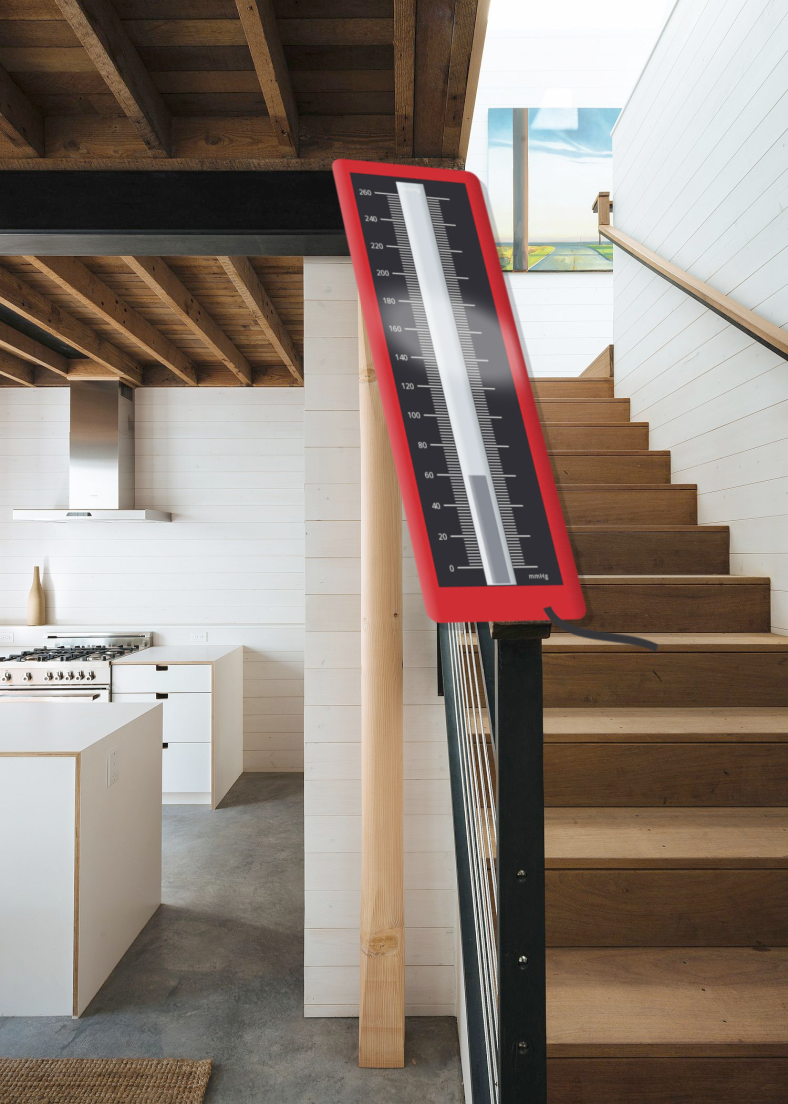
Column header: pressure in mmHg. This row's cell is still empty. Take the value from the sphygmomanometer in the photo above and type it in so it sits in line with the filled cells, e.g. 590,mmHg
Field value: 60,mmHg
